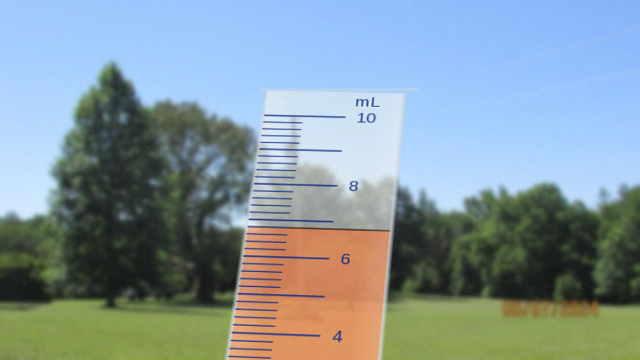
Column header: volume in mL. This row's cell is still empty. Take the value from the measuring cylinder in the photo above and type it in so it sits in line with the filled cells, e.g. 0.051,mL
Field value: 6.8,mL
